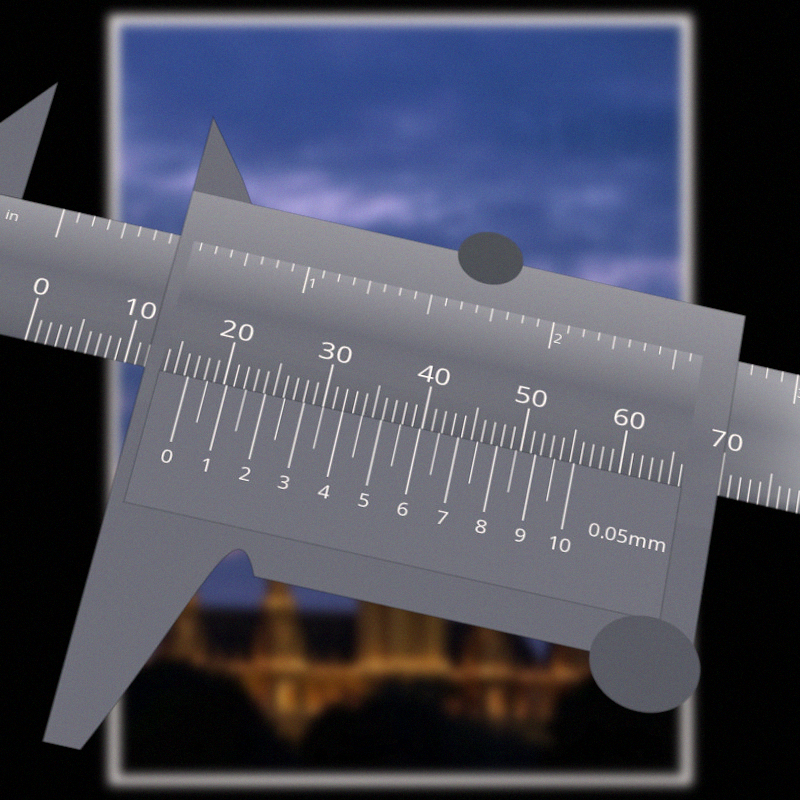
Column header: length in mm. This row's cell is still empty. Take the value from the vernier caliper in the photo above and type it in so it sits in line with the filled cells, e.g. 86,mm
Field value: 16.4,mm
